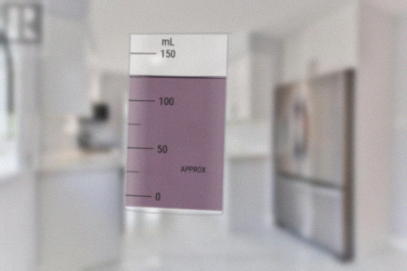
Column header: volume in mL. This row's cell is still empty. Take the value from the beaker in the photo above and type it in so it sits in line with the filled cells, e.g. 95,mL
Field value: 125,mL
